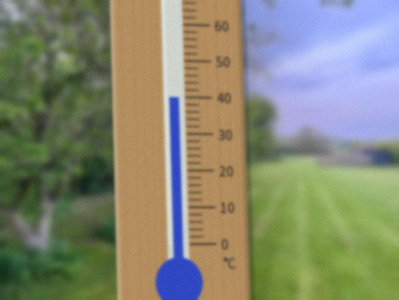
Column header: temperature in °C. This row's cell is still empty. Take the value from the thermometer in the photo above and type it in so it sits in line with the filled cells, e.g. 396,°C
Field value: 40,°C
